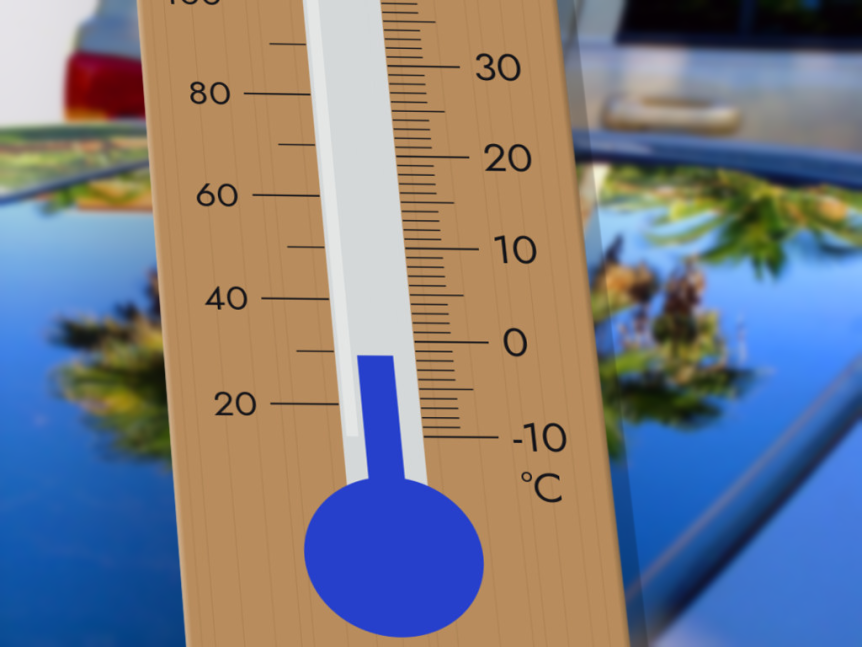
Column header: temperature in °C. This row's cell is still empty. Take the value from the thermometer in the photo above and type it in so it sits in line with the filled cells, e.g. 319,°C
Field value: -1.5,°C
